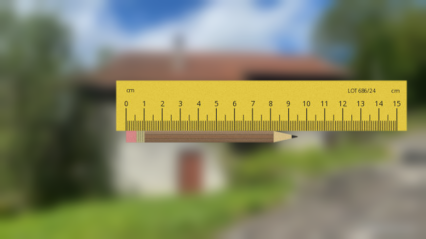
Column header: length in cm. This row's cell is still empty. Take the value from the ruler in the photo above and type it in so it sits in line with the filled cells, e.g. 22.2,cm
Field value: 9.5,cm
